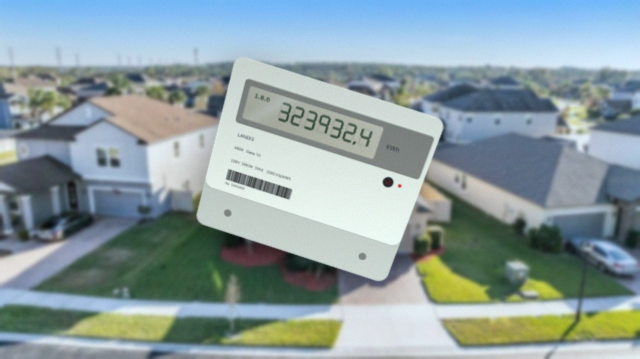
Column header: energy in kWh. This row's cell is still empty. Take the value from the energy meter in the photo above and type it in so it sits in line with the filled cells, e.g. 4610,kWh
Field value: 323932.4,kWh
